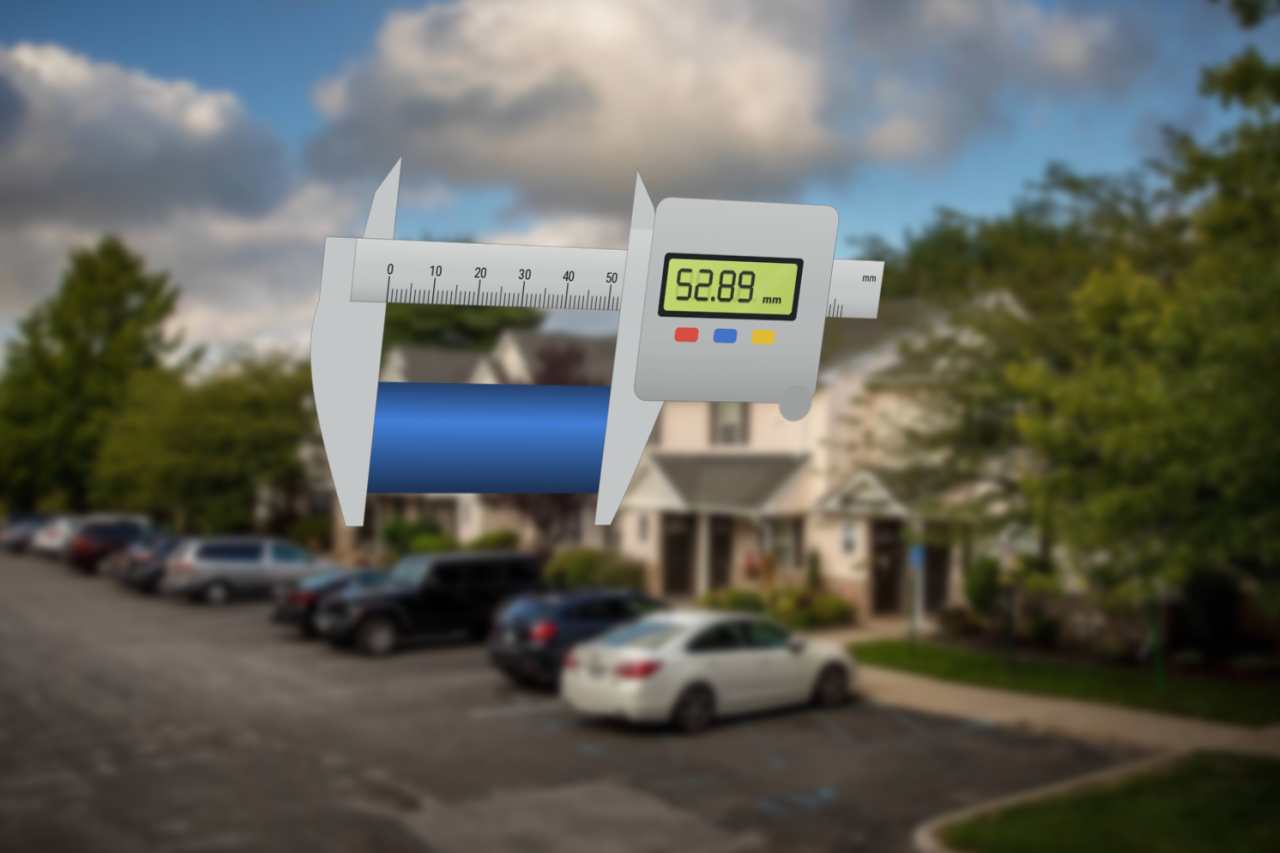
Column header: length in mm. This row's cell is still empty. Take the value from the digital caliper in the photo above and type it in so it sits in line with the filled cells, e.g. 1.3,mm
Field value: 52.89,mm
